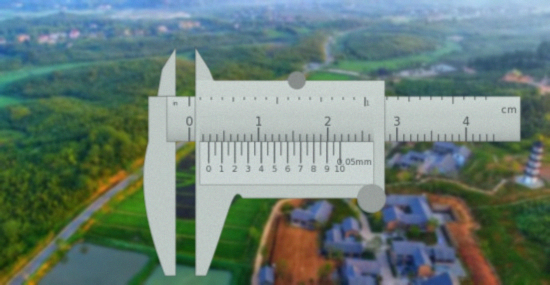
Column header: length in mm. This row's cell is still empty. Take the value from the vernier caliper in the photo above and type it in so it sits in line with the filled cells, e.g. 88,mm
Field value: 2.8,mm
